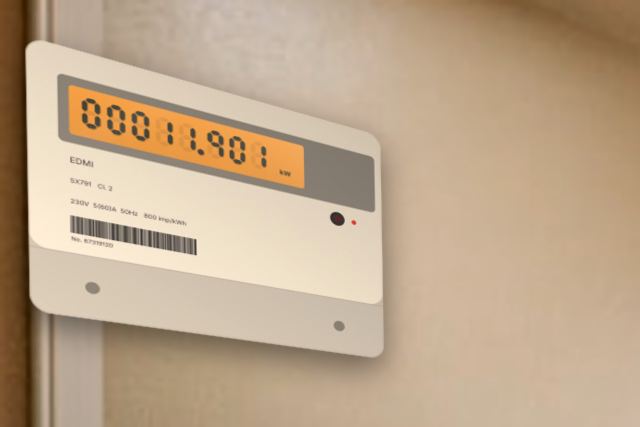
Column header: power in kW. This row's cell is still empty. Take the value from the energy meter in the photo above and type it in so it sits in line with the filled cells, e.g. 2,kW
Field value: 11.901,kW
